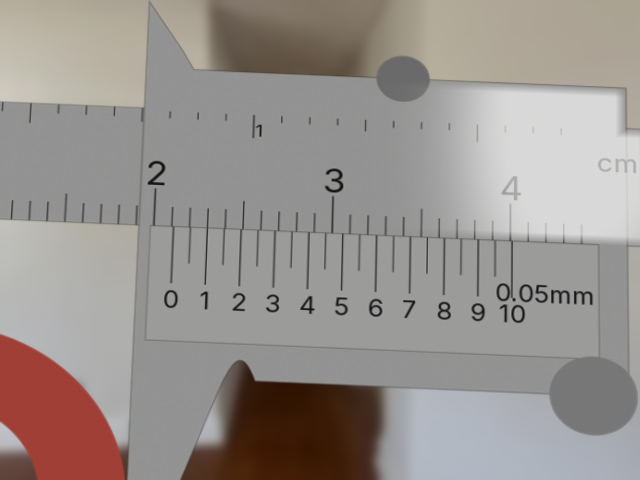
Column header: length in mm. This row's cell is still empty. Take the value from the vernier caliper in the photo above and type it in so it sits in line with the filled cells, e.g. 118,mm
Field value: 21.1,mm
